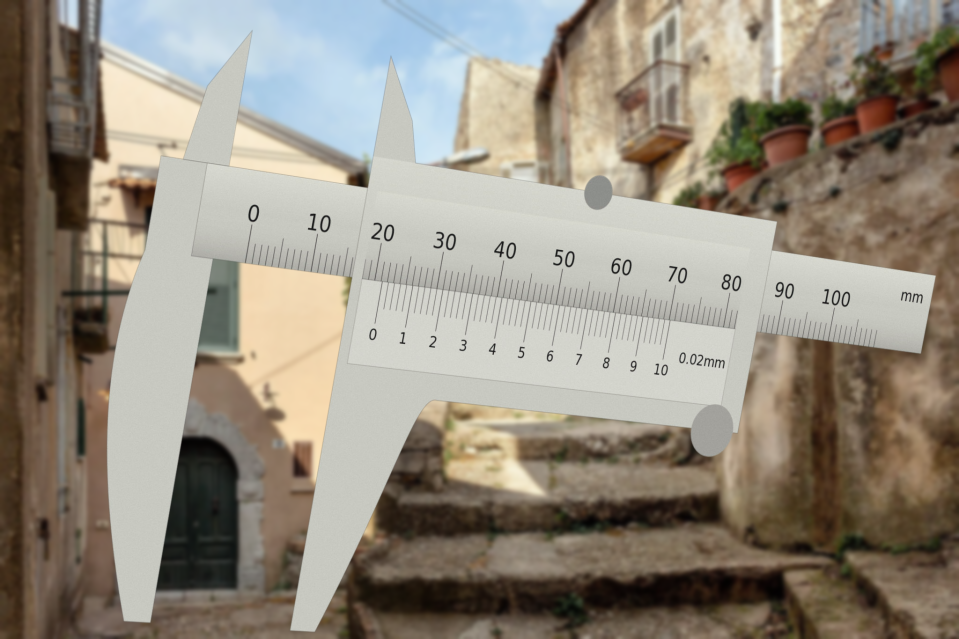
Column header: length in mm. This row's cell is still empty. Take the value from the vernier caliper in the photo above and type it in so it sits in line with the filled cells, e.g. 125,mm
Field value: 21.2,mm
